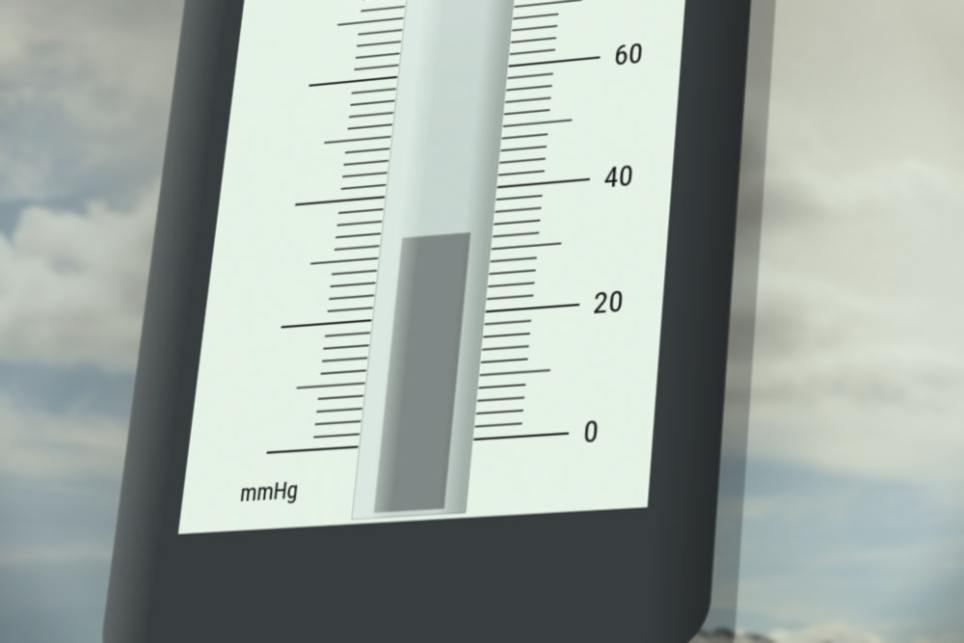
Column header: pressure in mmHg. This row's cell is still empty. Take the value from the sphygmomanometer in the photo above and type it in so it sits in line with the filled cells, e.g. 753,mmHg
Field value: 33,mmHg
